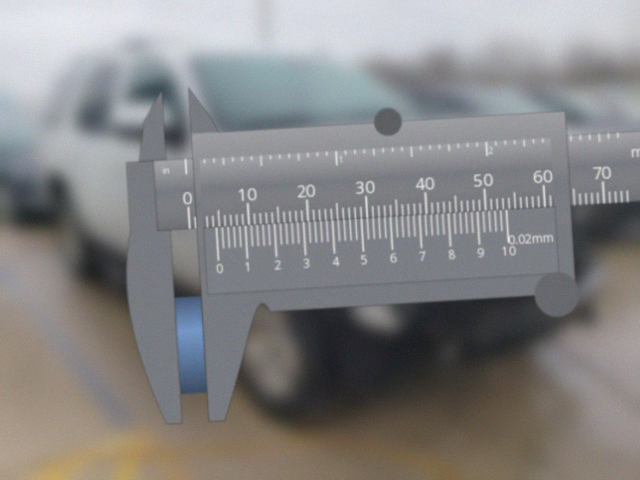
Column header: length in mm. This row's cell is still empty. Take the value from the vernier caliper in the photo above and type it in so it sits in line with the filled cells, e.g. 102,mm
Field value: 4.5,mm
